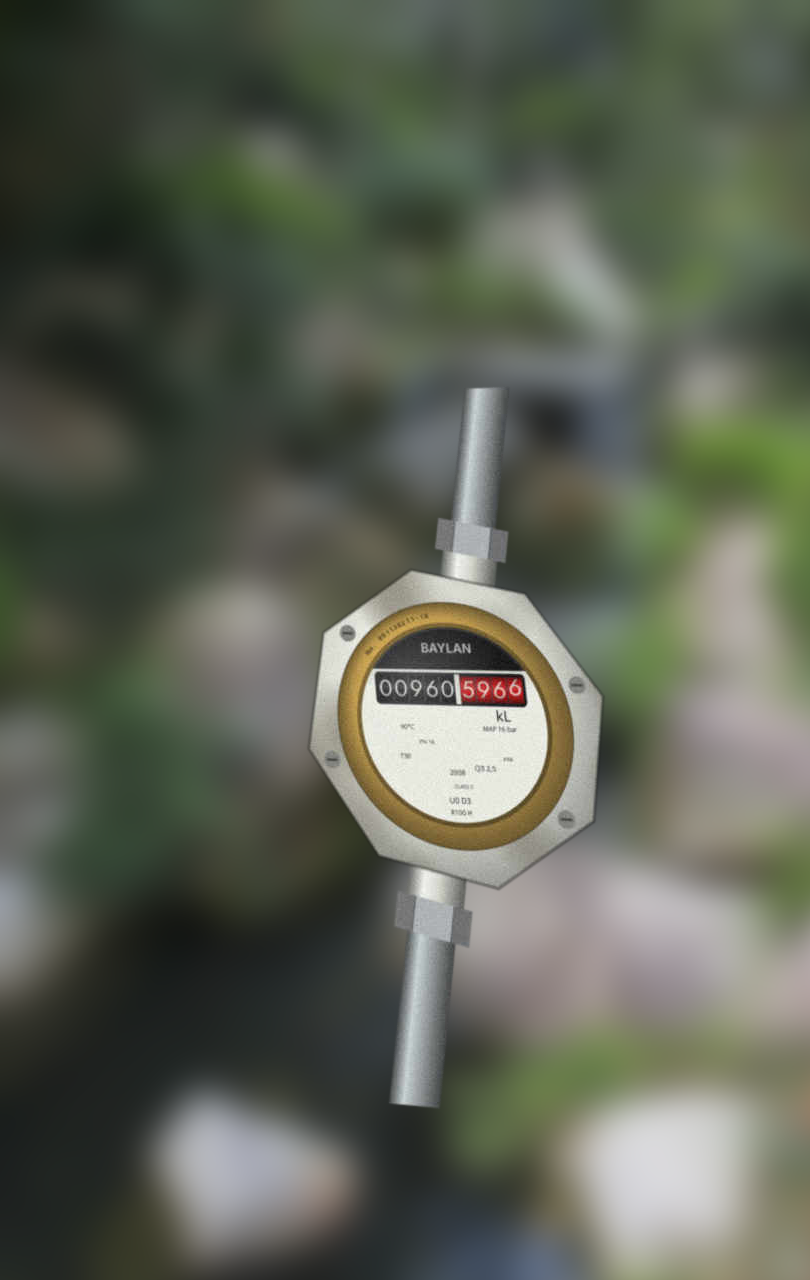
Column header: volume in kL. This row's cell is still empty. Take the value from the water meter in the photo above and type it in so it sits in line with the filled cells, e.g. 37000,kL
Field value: 960.5966,kL
